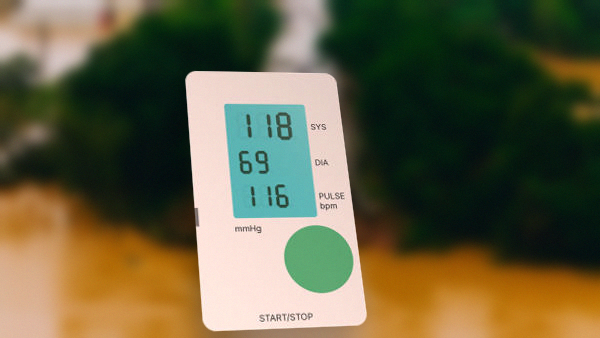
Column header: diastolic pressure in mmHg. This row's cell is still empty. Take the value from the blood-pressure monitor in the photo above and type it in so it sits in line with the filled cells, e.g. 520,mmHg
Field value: 69,mmHg
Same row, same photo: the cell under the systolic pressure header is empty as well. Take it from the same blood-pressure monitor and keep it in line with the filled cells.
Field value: 118,mmHg
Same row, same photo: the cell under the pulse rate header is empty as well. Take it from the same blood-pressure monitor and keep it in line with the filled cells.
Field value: 116,bpm
